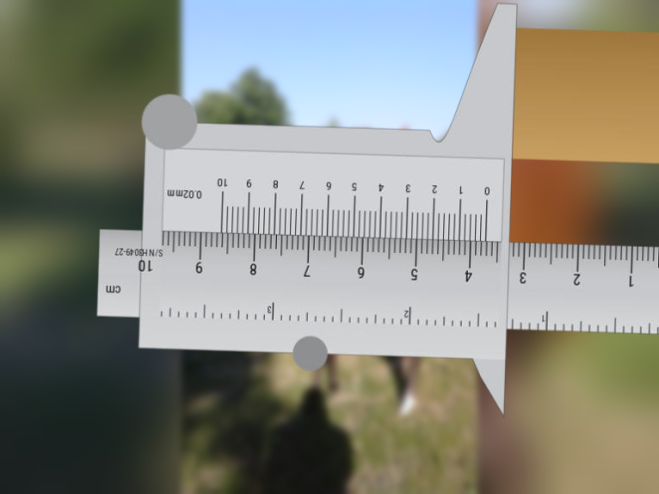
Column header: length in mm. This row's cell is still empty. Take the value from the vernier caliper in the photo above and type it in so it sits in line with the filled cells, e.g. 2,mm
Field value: 37.2,mm
